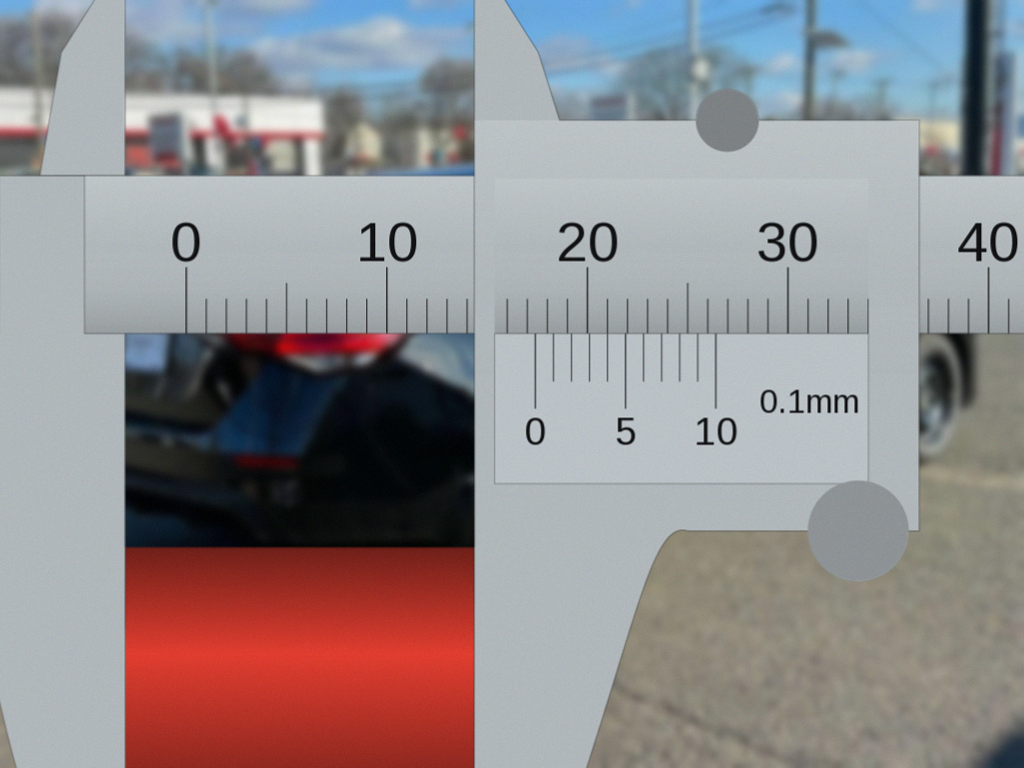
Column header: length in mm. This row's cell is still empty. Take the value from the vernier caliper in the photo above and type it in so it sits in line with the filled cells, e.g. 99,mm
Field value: 17.4,mm
